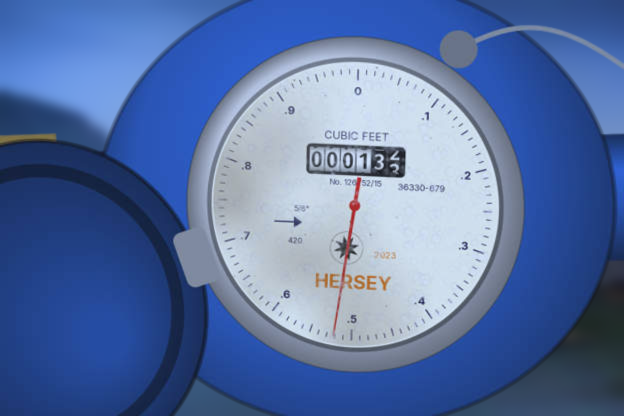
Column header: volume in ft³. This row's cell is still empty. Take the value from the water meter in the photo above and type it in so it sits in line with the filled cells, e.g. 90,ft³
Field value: 132.52,ft³
